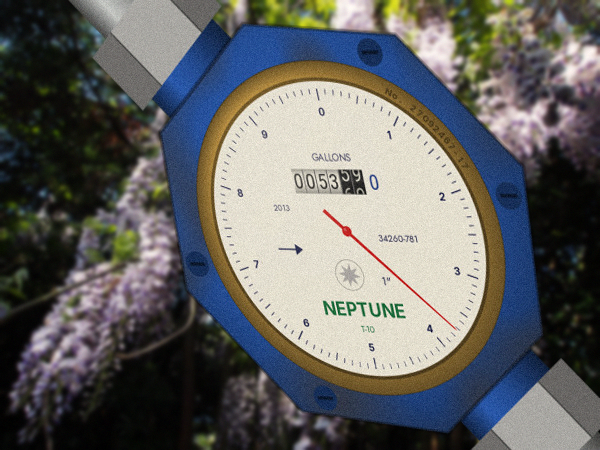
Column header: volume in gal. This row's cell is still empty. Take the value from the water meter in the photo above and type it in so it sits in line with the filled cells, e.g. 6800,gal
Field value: 53593.7,gal
